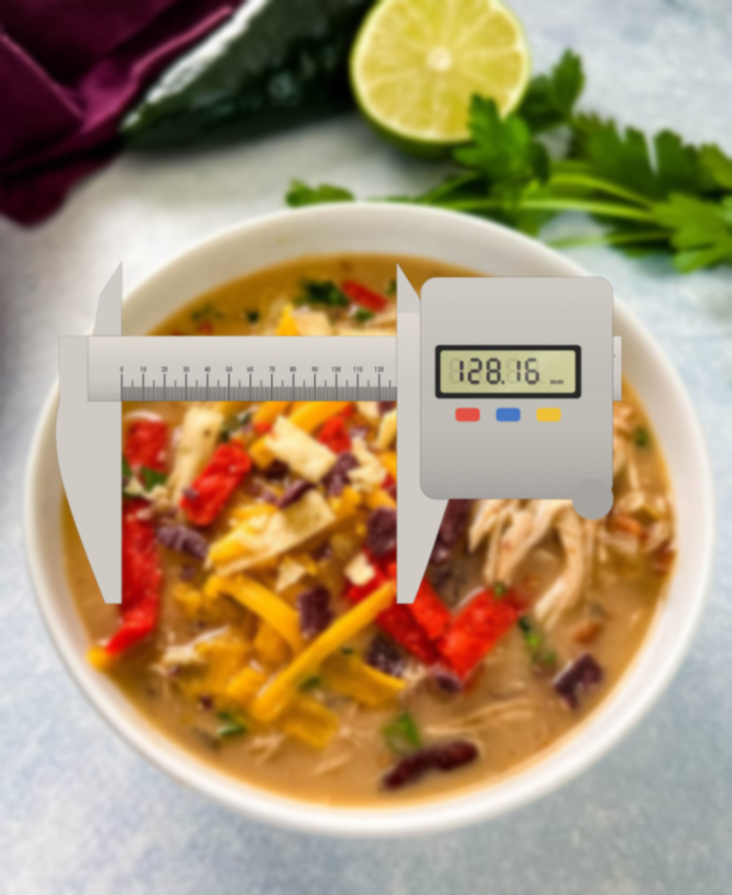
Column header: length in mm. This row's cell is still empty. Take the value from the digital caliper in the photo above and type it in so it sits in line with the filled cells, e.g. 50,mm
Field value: 128.16,mm
